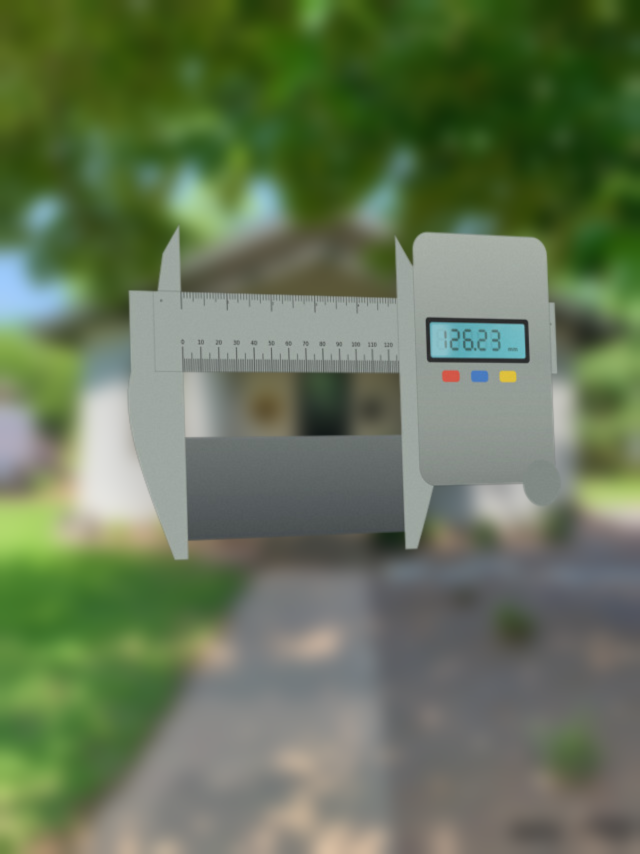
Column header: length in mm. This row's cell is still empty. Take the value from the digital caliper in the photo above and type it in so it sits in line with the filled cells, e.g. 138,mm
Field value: 126.23,mm
